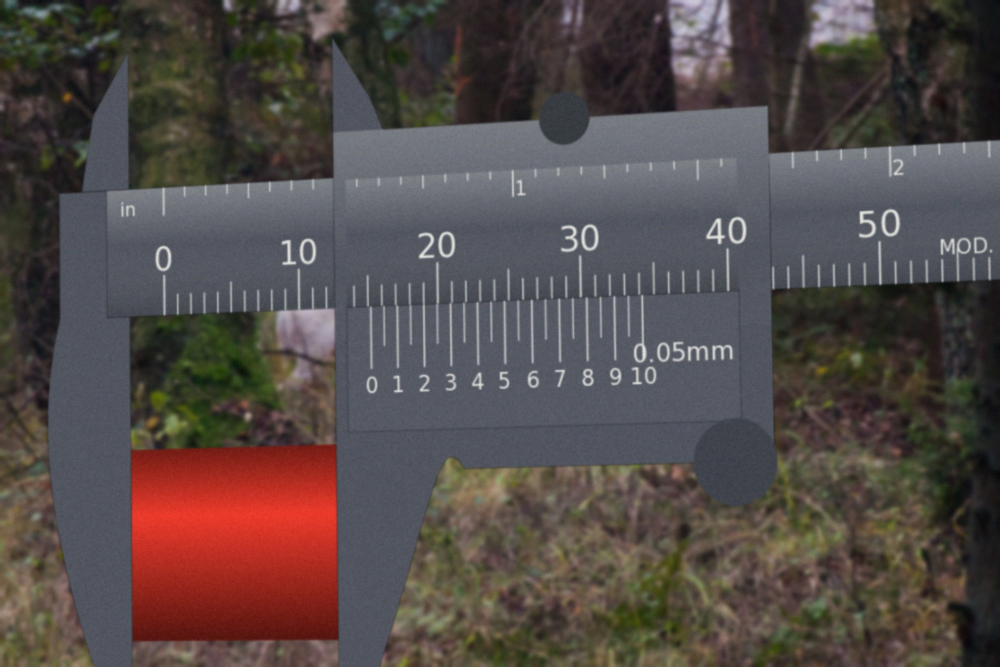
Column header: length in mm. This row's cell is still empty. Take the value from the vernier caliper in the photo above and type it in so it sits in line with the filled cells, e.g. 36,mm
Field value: 15.2,mm
